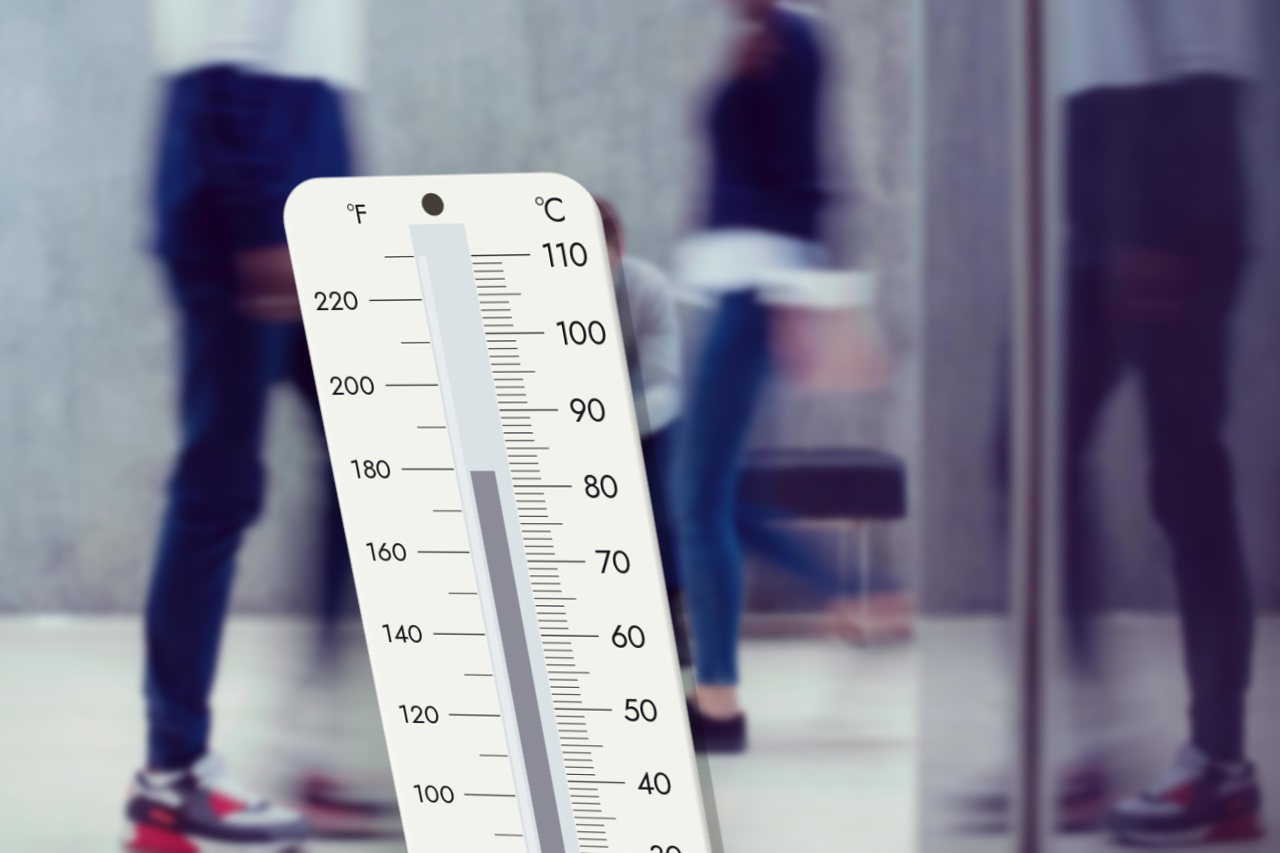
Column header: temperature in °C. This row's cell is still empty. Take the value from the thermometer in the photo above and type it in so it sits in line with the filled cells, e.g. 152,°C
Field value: 82,°C
